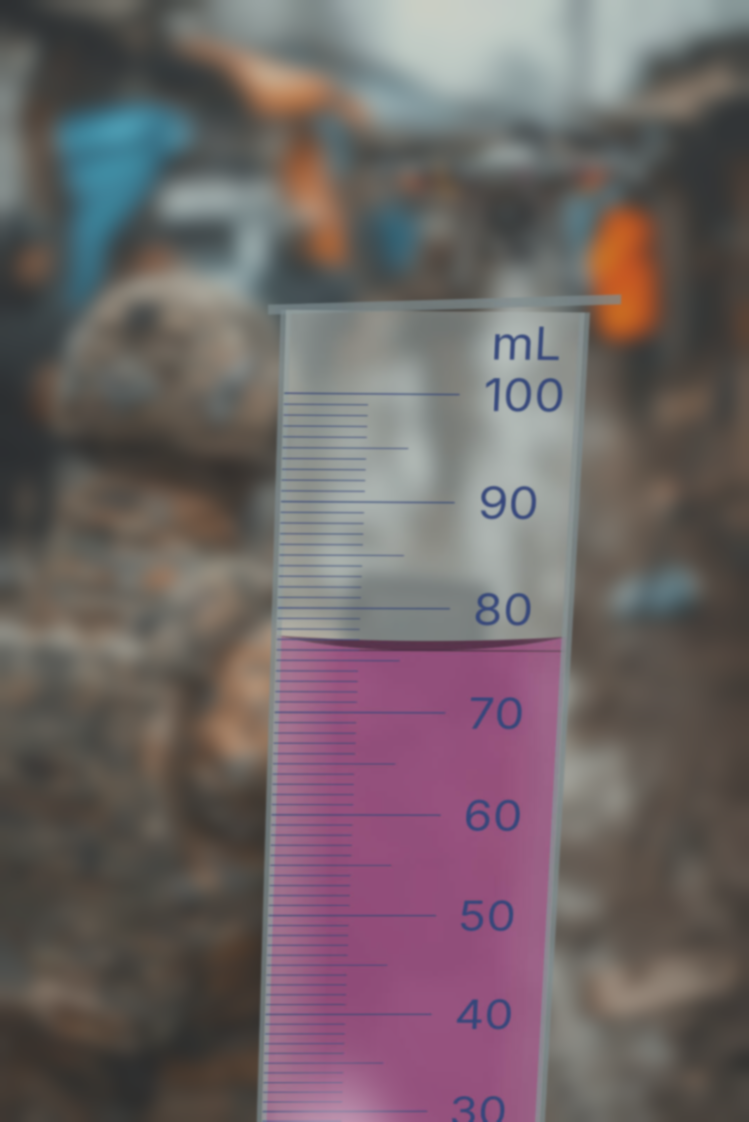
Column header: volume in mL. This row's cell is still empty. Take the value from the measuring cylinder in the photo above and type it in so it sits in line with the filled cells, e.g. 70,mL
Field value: 76,mL
